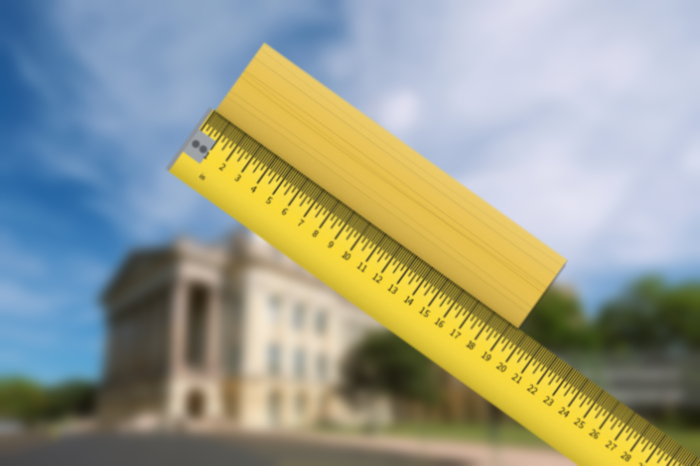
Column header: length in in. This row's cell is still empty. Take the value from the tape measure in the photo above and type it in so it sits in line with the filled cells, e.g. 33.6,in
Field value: 19.5,in
